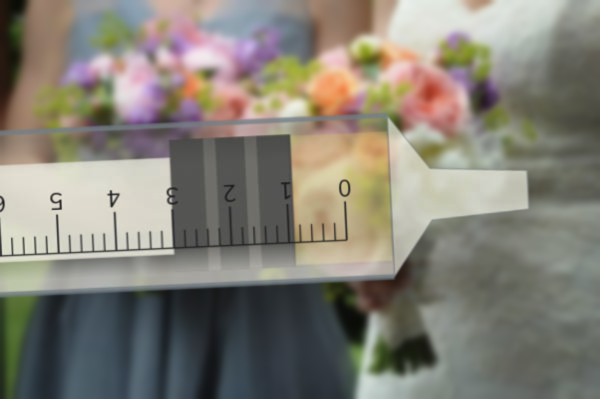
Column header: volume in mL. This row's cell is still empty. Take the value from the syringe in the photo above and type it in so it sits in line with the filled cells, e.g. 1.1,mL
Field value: 0.9,mL
